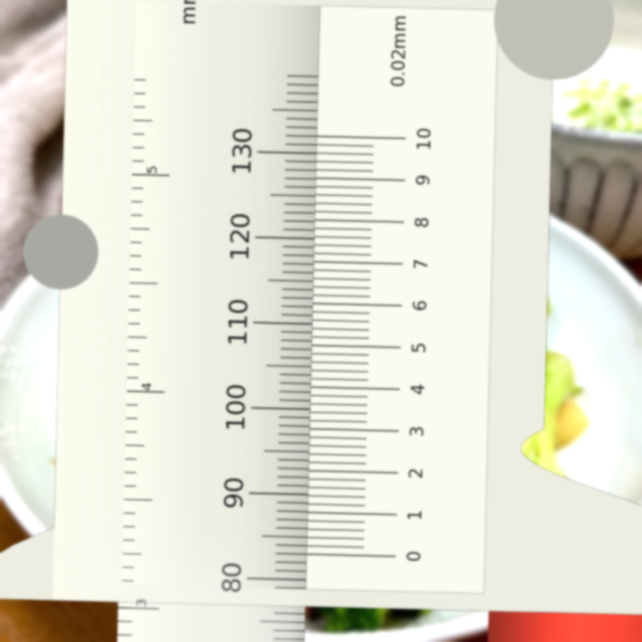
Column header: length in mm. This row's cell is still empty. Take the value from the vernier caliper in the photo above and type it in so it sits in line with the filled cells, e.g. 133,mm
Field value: 83.0,mm
